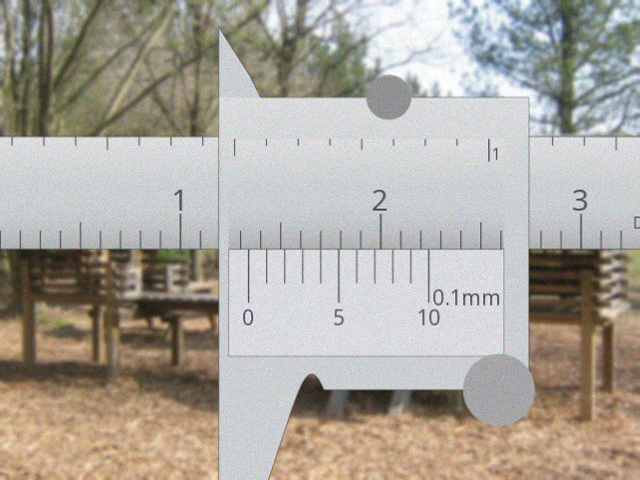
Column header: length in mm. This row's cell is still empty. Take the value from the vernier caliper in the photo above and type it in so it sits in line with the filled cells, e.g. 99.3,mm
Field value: 13.4,mm
